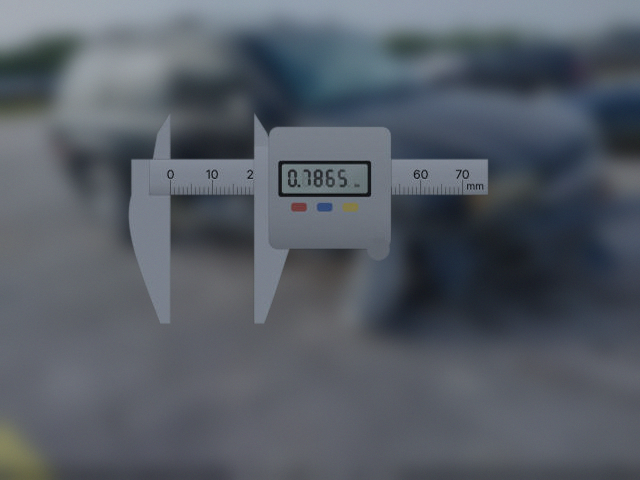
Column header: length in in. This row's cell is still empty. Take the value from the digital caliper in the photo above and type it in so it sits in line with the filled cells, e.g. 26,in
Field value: 0.7865,in
